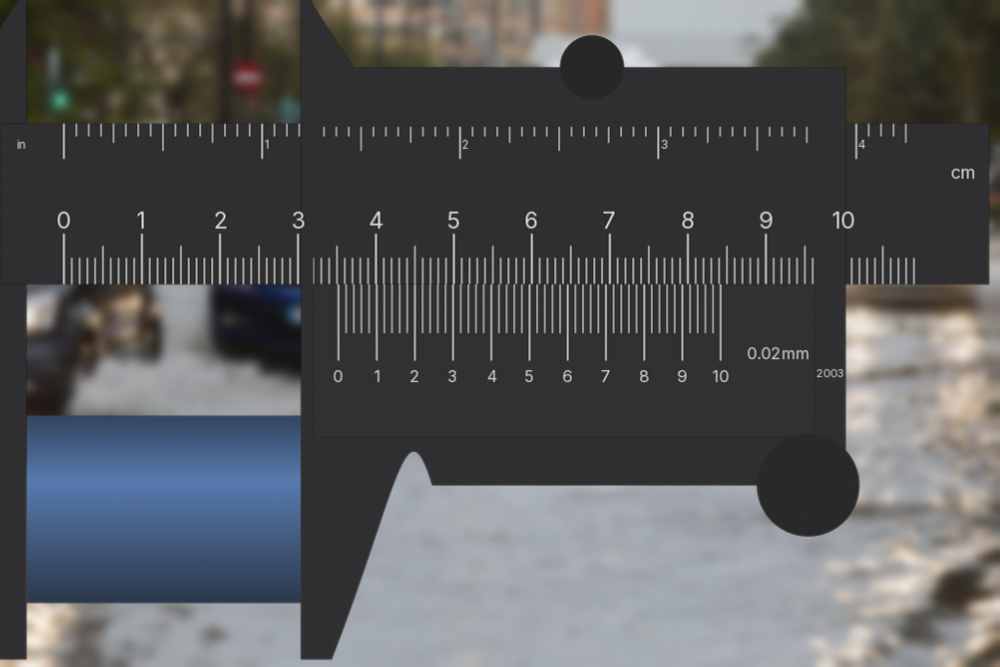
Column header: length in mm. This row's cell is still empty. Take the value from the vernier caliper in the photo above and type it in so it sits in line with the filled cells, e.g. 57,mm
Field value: 35.2,mm
